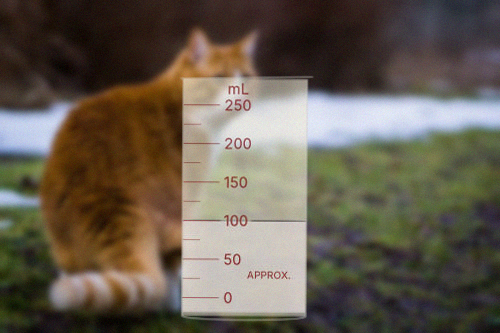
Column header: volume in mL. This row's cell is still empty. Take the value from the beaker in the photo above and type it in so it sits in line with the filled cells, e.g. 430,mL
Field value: 100,mL
